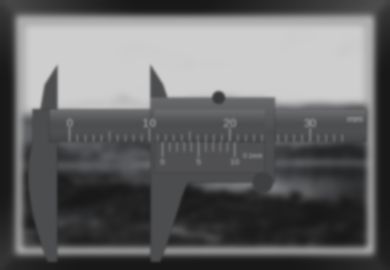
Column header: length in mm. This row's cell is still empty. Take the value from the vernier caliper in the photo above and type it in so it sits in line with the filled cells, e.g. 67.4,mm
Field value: 11.6,mm
